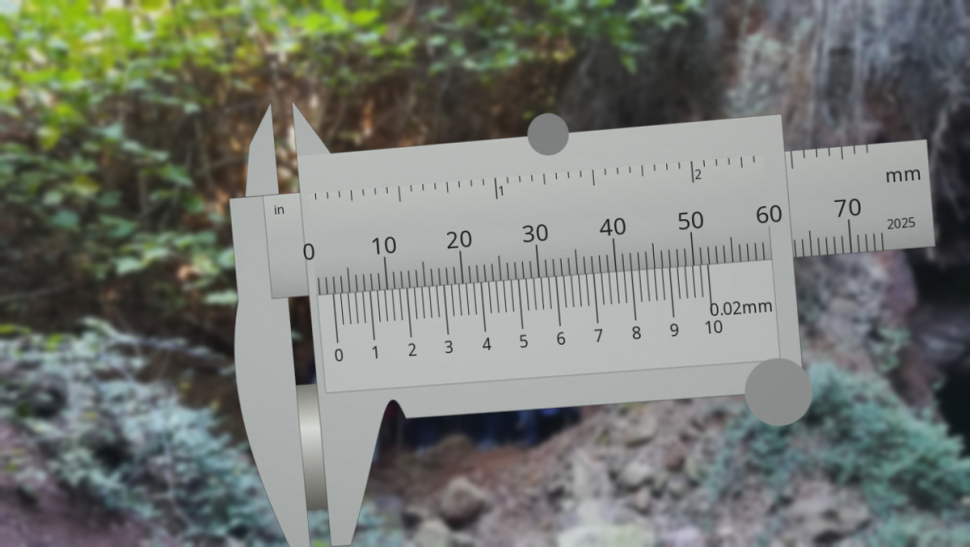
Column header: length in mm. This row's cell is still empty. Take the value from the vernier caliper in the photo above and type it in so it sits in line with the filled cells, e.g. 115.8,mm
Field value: 2.8,mm
